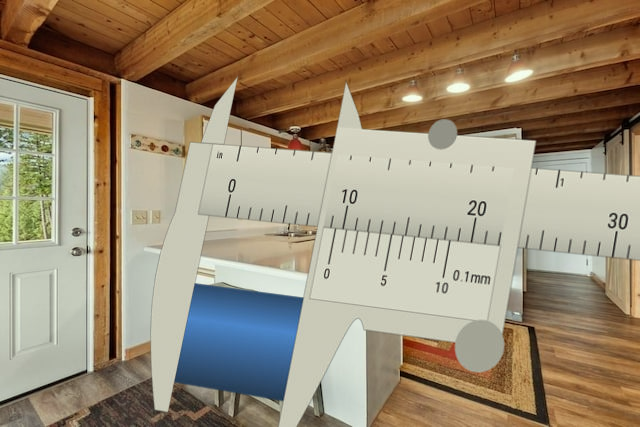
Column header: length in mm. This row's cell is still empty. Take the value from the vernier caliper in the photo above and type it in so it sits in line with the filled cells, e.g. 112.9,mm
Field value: 9.4,mm
